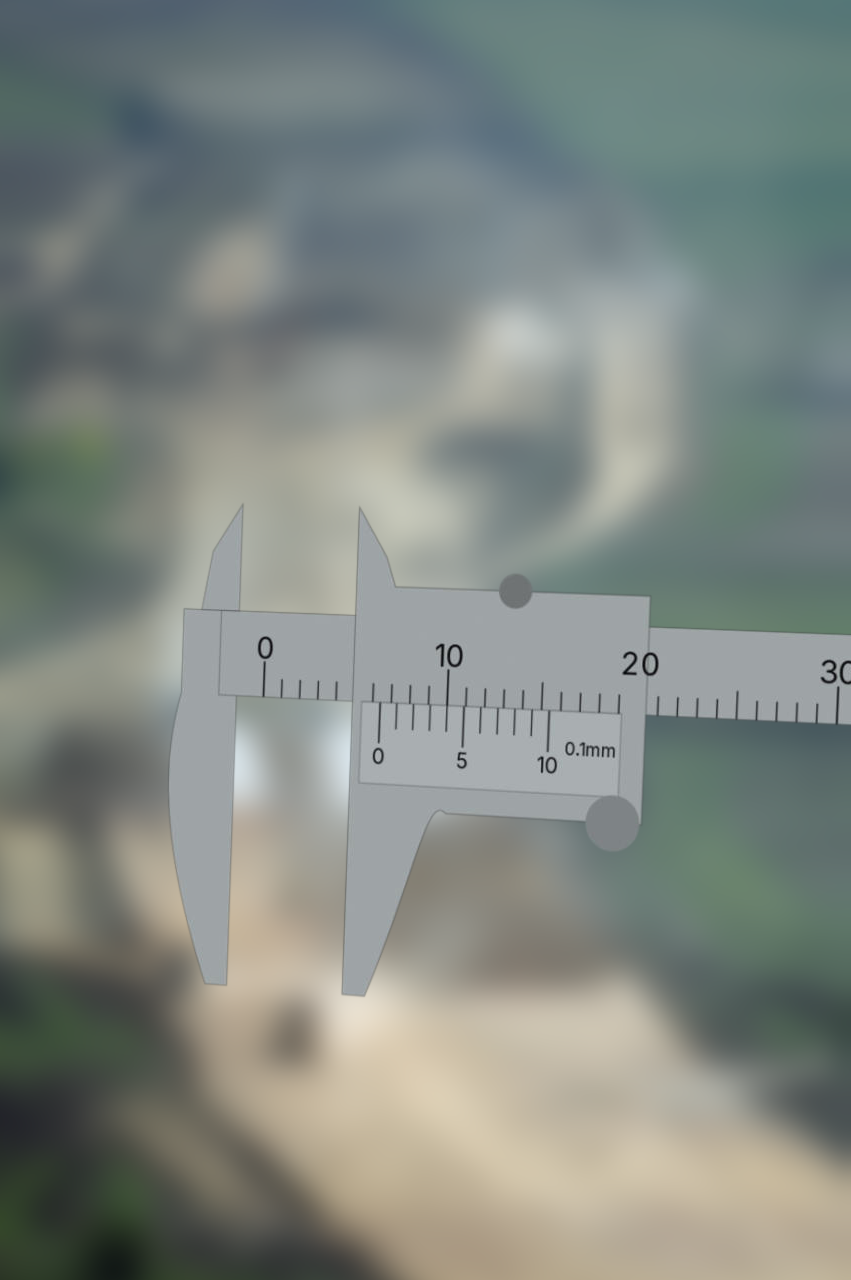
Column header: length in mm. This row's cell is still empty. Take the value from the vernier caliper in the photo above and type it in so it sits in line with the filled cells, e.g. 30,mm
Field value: 6.4,mm
